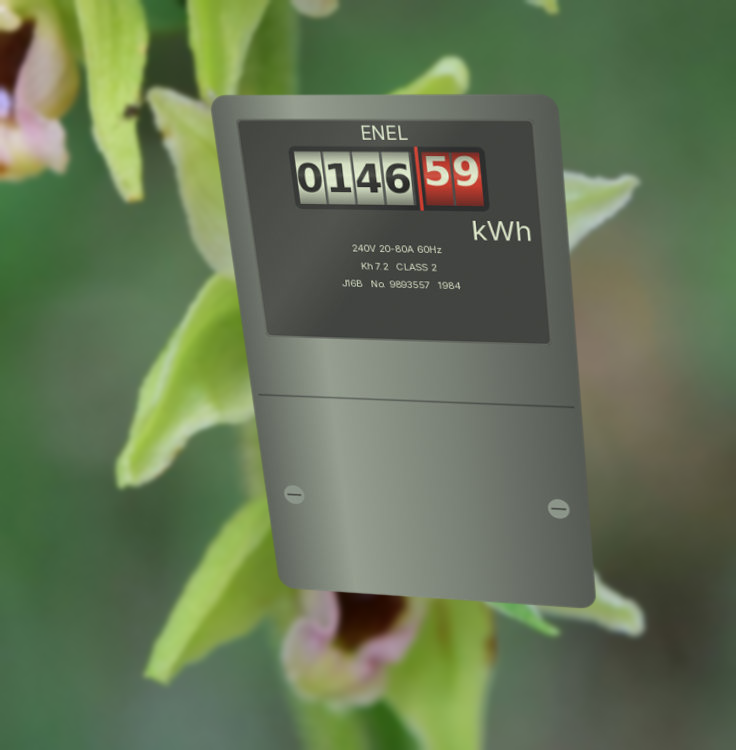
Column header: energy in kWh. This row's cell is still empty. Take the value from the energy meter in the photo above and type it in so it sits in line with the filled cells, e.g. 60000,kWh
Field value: 146.59,kWh
